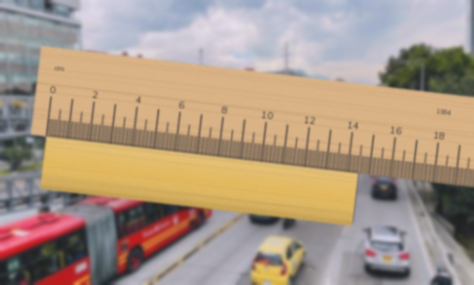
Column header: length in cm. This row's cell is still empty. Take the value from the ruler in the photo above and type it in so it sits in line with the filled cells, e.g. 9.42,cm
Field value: 14.5,cm
